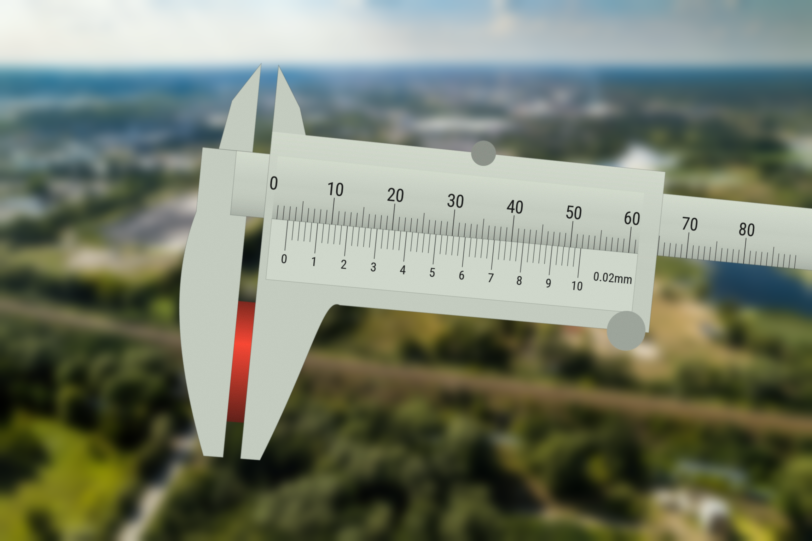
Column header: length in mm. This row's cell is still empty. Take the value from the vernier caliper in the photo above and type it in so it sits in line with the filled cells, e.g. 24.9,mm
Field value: 2.8,mm
